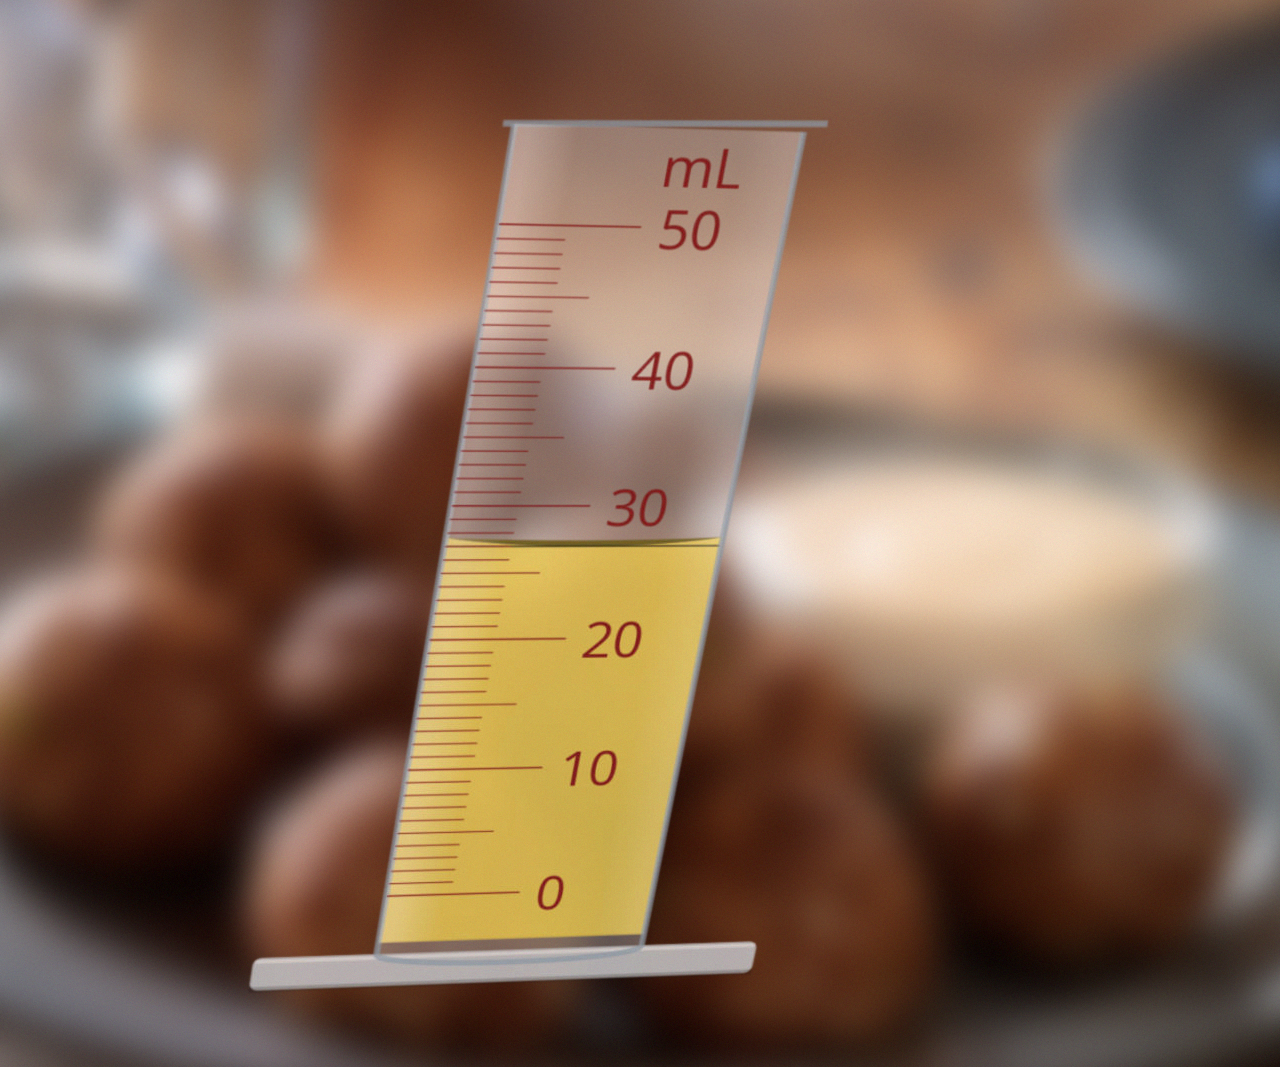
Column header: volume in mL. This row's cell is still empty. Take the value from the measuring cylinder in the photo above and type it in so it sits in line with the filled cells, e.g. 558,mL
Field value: 27,mL
